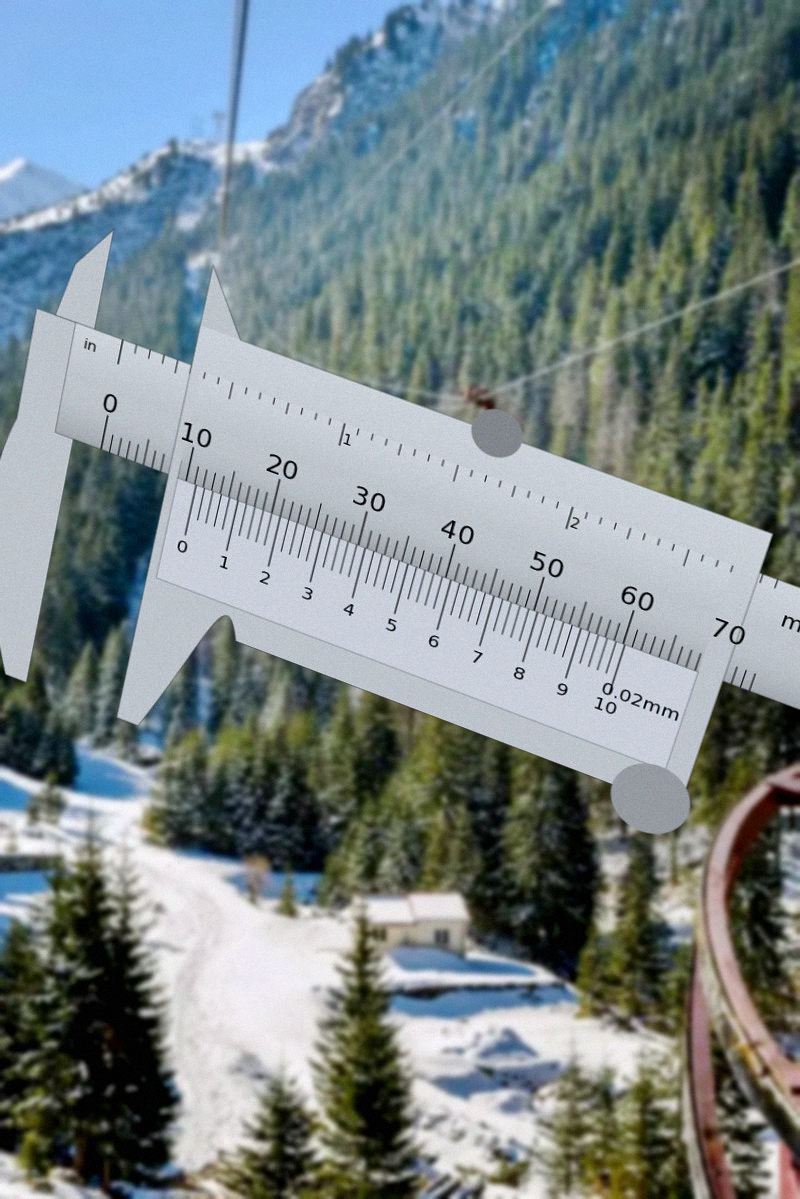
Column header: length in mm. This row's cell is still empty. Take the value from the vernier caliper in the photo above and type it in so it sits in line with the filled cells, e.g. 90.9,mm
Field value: 11.2,mm
